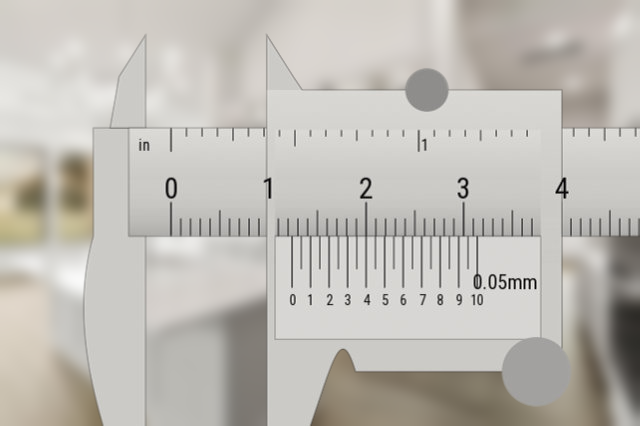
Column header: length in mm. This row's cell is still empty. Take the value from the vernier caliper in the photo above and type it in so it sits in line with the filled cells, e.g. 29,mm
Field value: 12.4,mm
